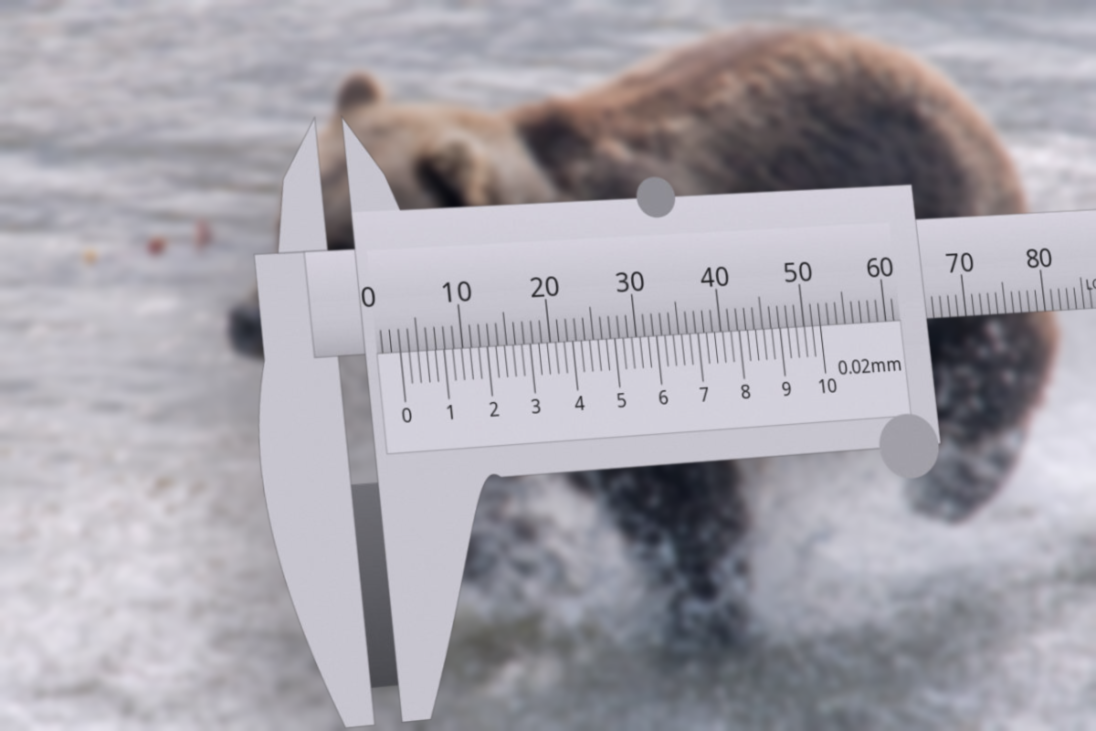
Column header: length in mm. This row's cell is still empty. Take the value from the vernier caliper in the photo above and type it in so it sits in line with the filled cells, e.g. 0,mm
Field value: 3.0,mm
